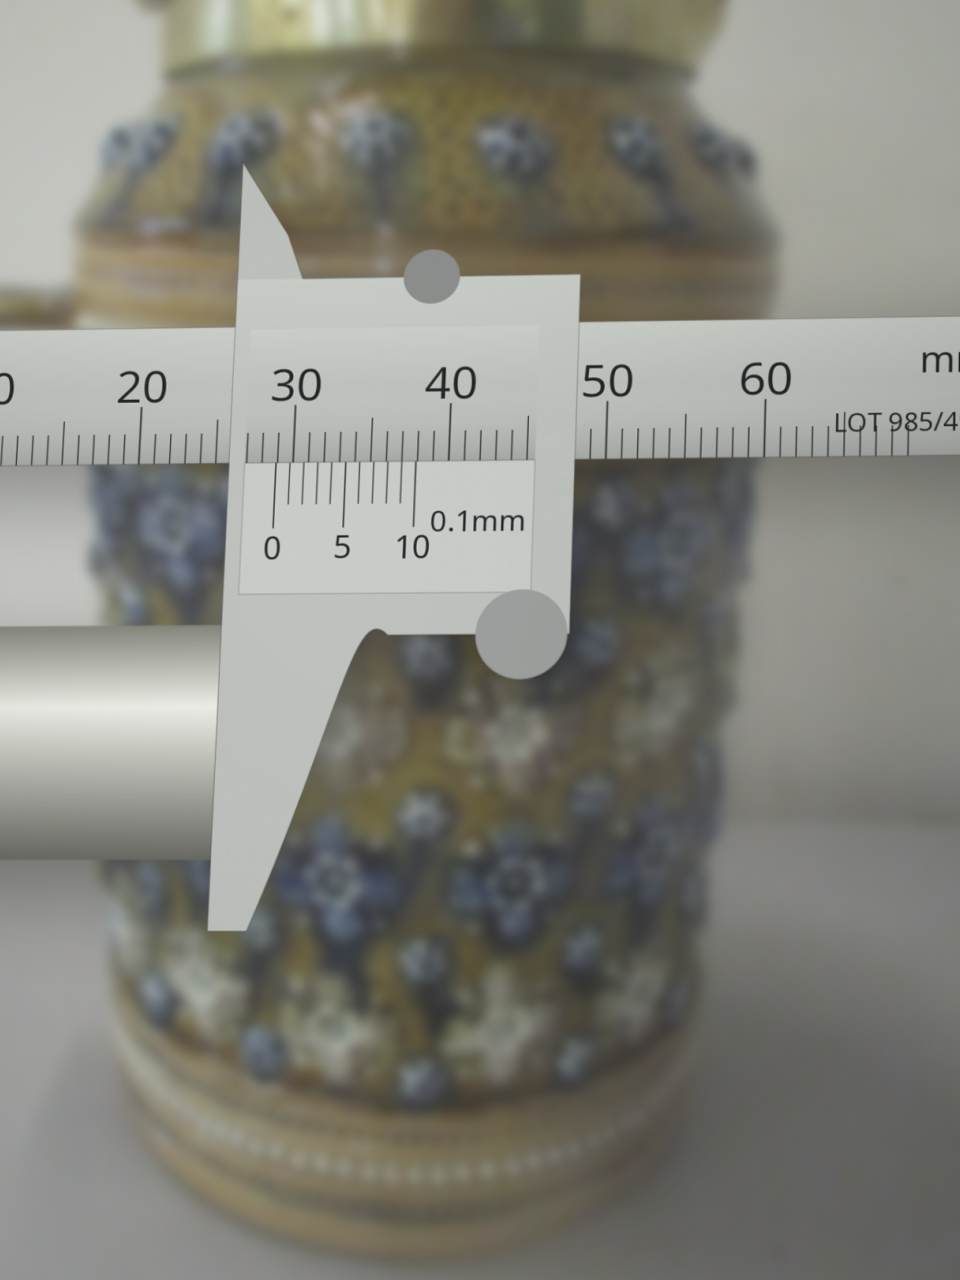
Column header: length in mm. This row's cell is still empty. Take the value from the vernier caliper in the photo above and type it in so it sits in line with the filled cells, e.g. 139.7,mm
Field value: 28.9,mm
